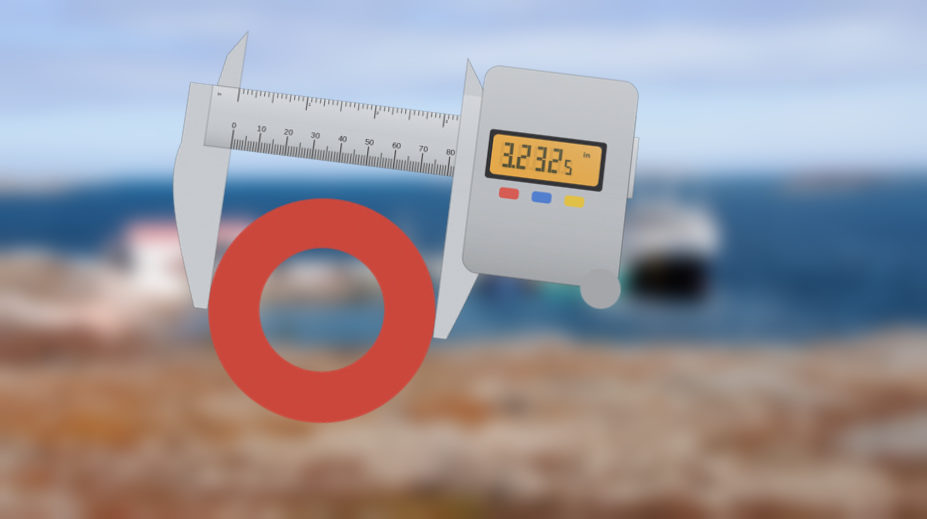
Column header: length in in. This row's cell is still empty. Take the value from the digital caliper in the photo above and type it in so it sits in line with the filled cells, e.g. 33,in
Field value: 3.2325,in
